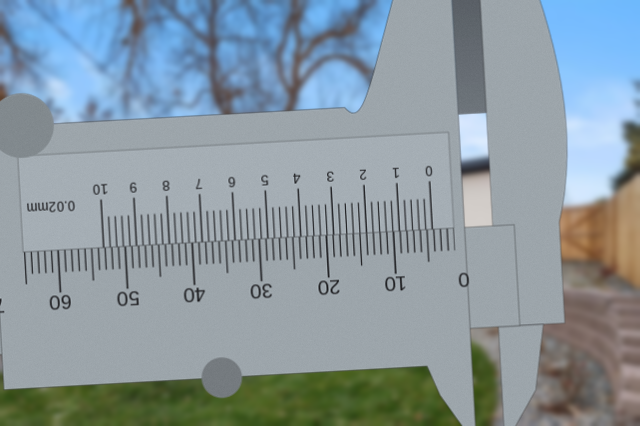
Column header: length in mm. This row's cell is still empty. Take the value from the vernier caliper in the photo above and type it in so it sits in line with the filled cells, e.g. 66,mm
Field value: 4.2,mm
